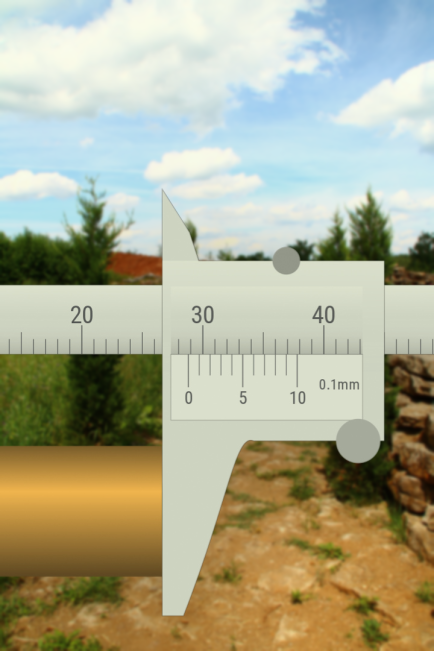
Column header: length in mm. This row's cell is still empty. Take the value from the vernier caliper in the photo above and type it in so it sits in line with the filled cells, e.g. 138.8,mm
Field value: 28.8,mm
